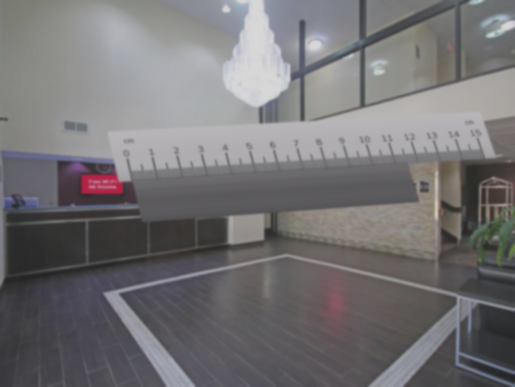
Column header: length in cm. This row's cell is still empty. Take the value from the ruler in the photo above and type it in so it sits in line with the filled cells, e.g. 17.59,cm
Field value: 11.5,cm
